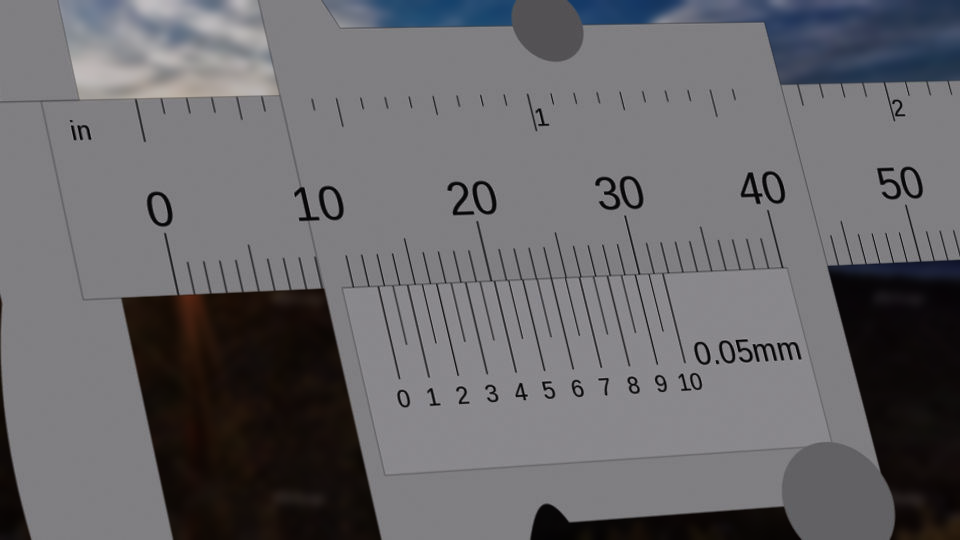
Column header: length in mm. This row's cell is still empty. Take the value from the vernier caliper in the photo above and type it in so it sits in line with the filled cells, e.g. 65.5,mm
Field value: 12.6,mm
